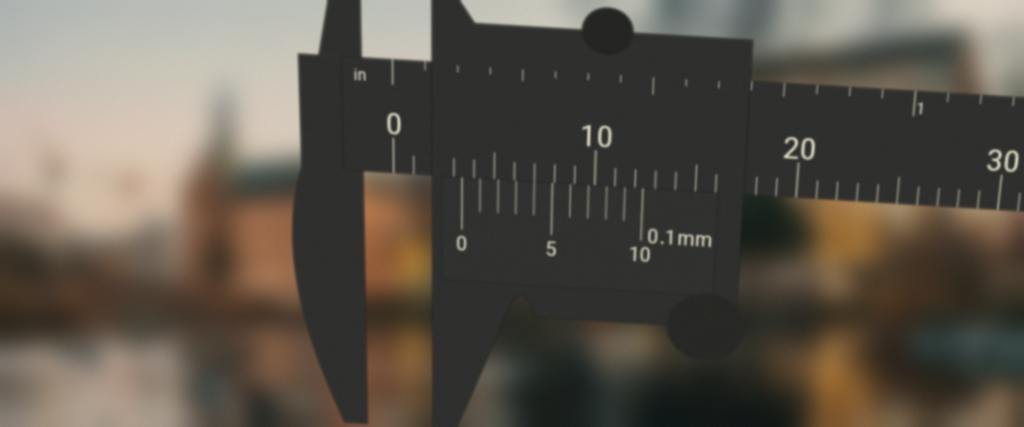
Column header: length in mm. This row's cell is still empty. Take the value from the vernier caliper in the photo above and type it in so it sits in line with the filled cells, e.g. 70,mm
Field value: 3.4,mm
